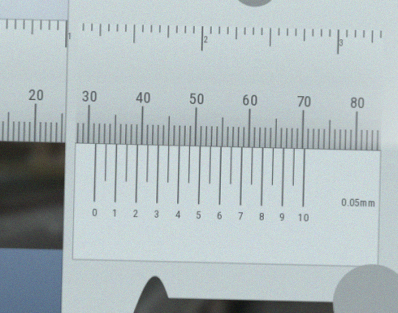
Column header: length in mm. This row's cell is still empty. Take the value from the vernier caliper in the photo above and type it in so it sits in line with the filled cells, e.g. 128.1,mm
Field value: 31.4,mm
